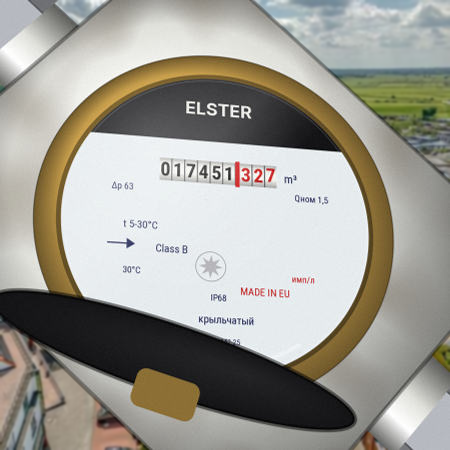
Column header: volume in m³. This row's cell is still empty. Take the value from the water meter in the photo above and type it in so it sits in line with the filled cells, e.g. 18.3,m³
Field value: 17451.327,m³
